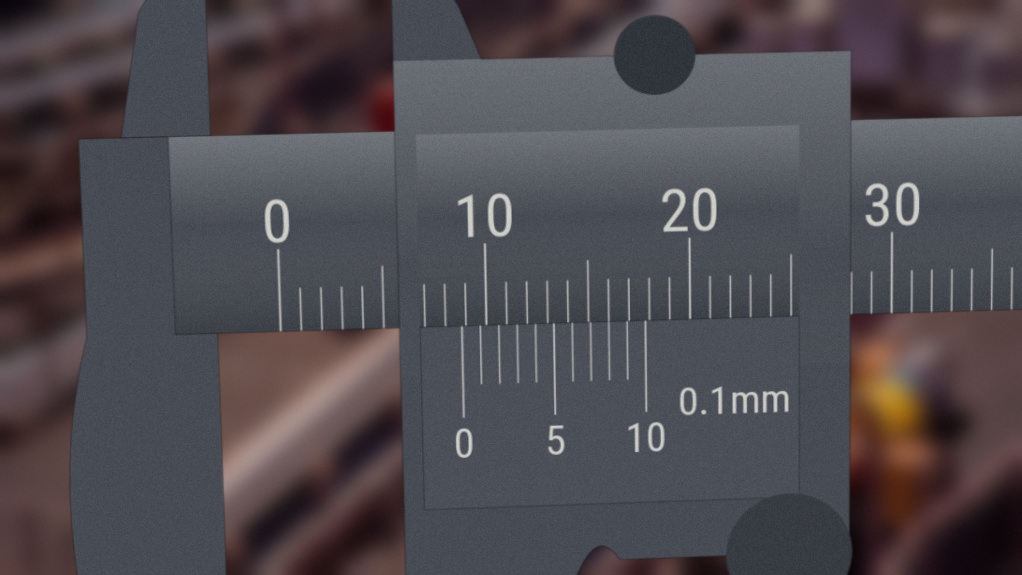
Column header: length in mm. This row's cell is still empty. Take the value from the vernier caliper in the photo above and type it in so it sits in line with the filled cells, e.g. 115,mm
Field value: 8.8,mm
